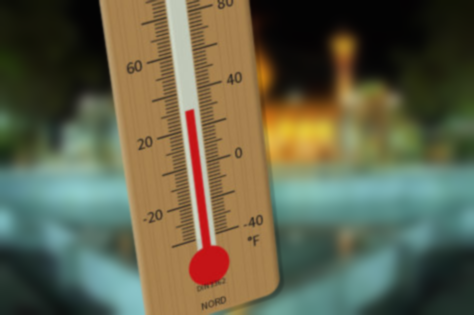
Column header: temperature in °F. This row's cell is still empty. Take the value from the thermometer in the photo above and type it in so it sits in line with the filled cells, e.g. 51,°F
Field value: 30,°F
